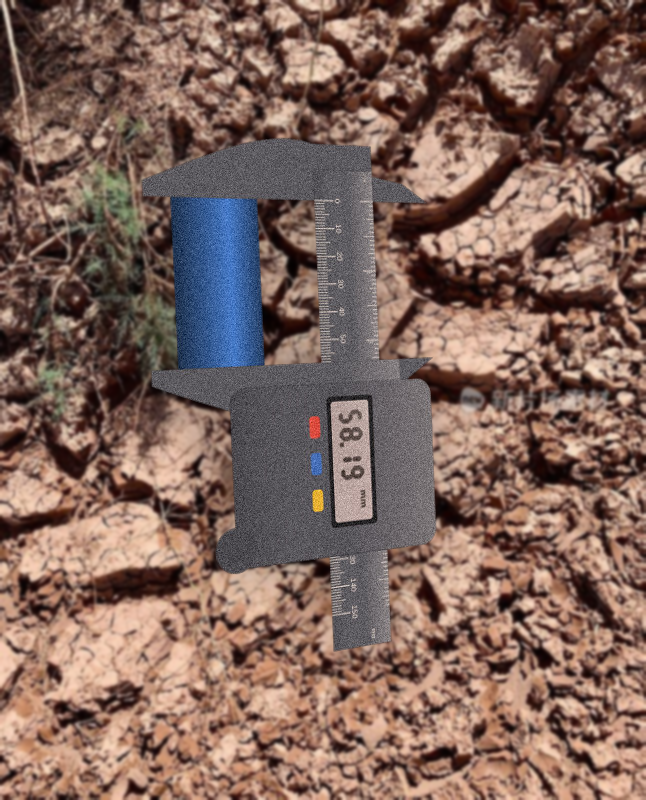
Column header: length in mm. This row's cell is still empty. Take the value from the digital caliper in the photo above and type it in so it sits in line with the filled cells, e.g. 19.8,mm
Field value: 58.19,mm
